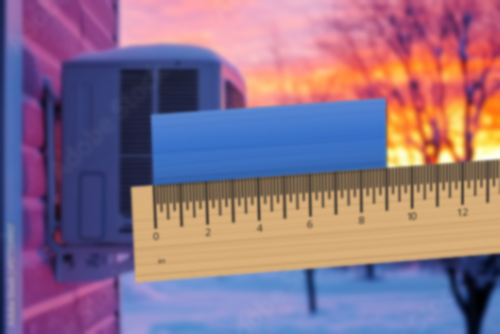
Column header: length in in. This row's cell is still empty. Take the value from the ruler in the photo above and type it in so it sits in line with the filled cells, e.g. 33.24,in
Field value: 9,in
